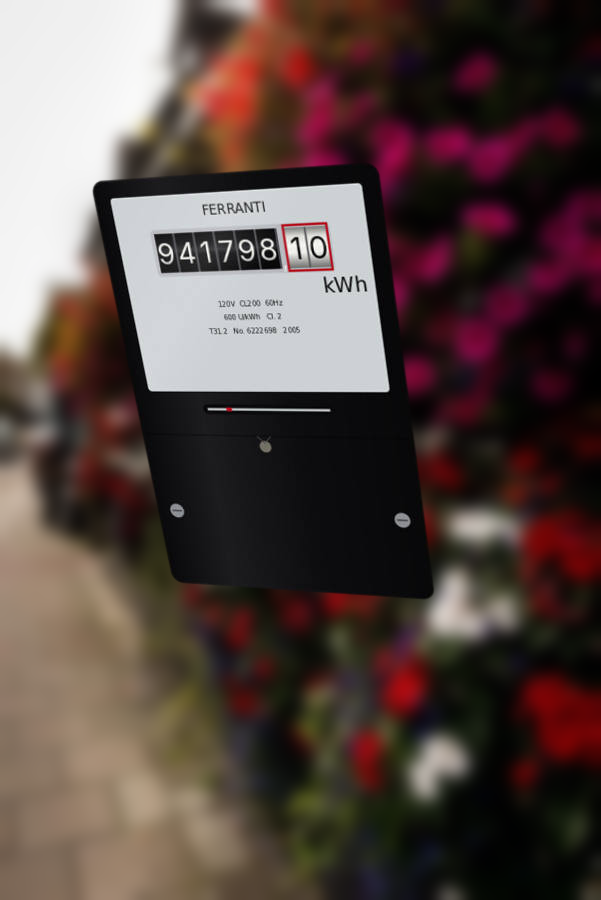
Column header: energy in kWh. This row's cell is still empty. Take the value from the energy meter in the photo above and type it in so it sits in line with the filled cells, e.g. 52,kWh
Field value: 941798.10,kWh
